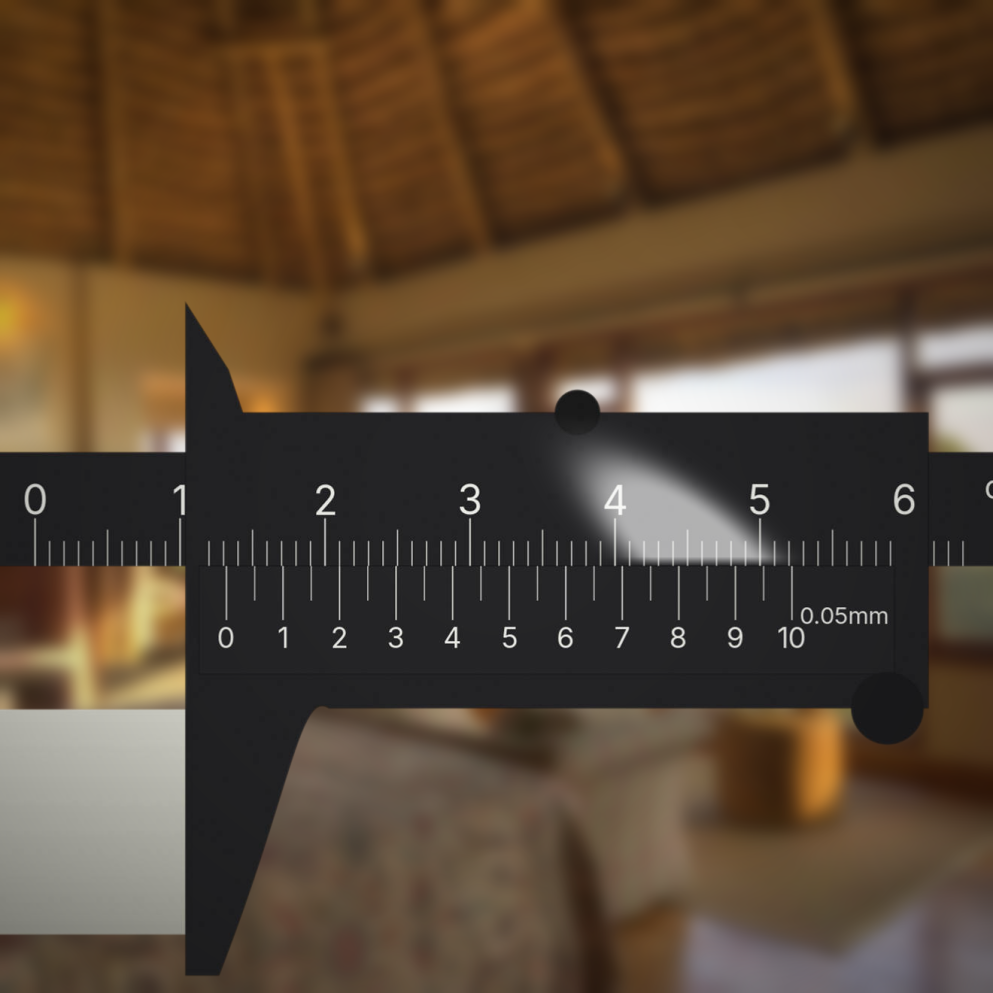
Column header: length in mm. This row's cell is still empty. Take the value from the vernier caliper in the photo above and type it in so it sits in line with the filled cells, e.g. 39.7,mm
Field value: 13.2,mm
